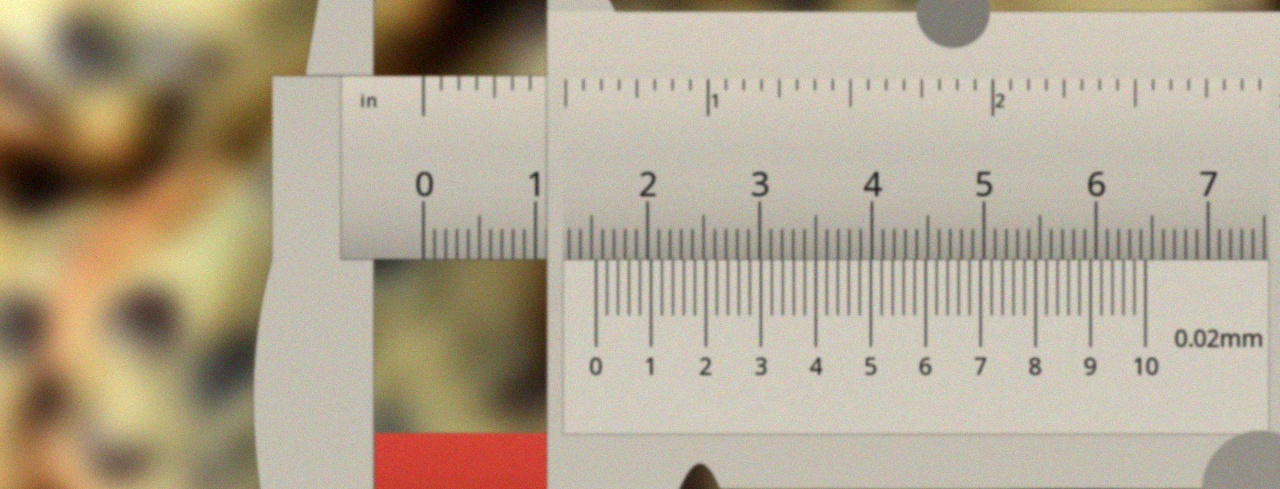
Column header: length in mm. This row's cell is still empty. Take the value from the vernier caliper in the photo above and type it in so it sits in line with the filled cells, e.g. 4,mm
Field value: 15.4,mm
